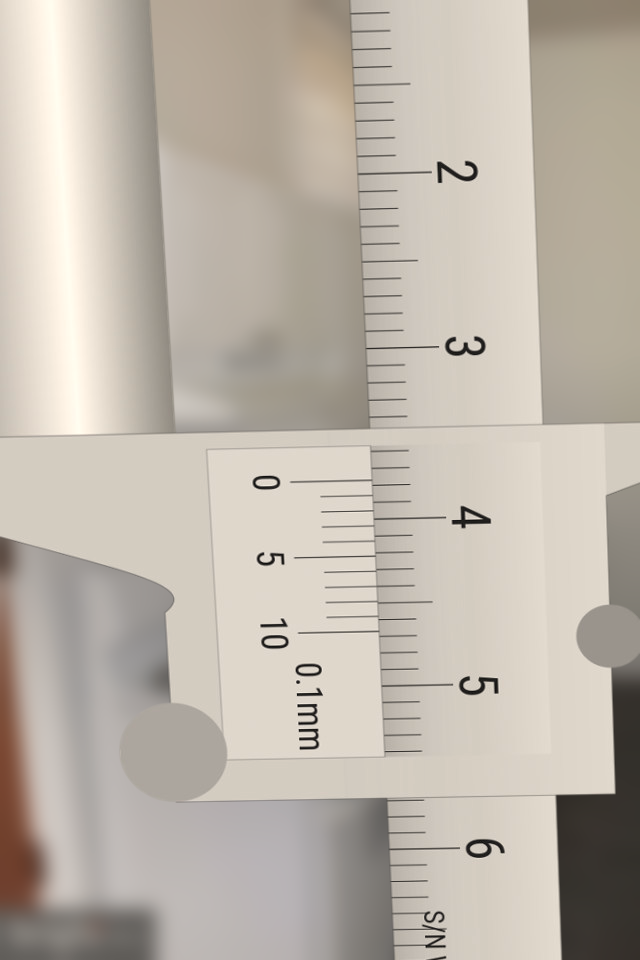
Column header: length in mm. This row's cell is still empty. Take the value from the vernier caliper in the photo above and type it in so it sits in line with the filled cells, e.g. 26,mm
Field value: 37.7,mm
